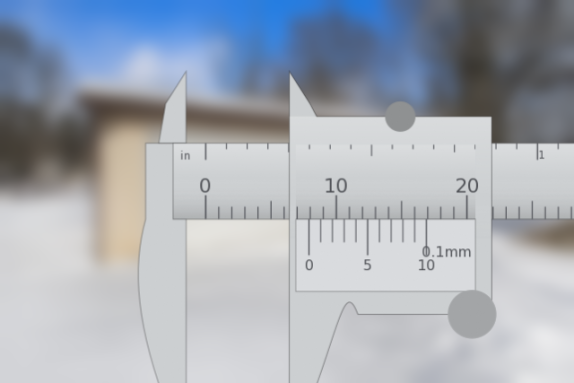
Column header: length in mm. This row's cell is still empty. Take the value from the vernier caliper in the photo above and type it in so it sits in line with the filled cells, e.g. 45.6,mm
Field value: 7.9,mm
